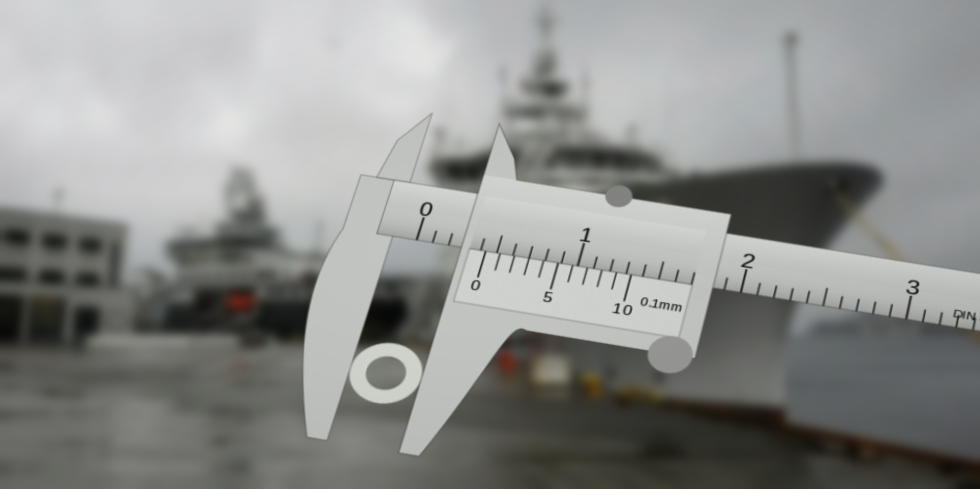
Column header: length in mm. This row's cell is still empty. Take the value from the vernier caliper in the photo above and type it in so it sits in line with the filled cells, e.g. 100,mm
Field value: 4.3,mm
